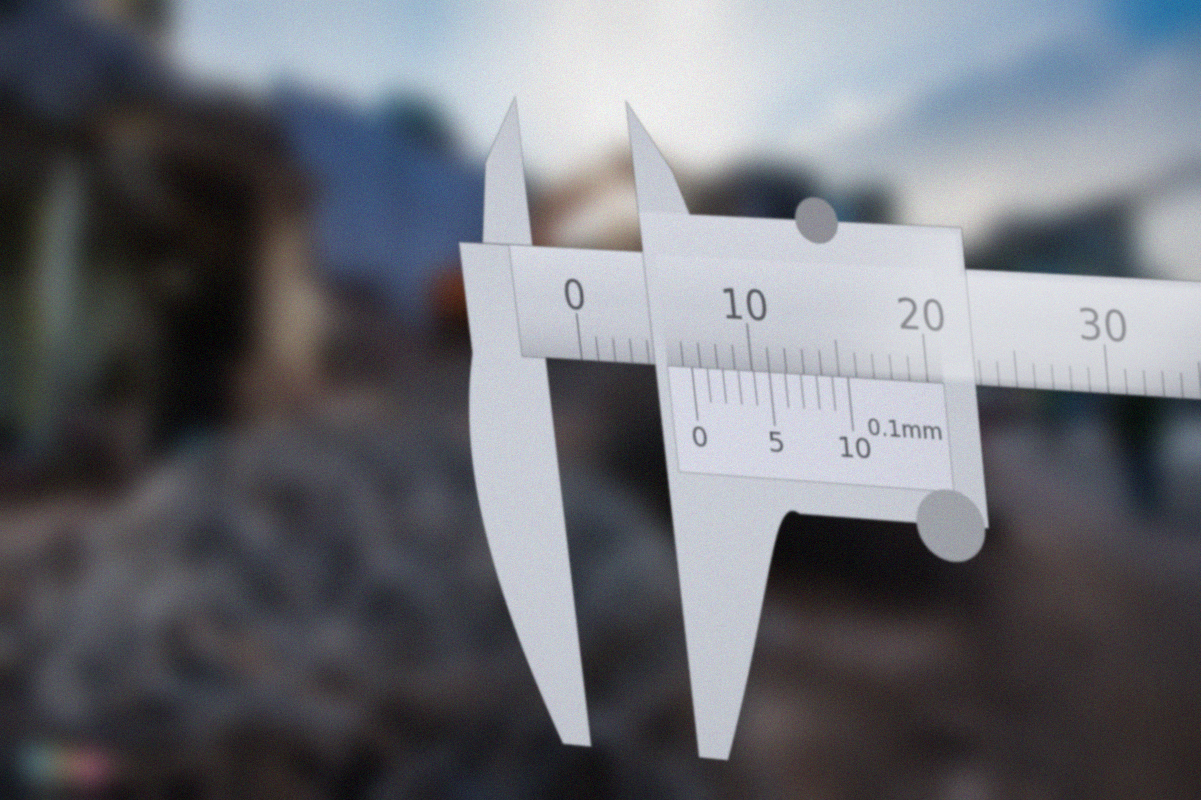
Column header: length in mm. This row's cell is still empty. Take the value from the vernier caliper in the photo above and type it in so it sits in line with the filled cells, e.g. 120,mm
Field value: 6.5,mm
